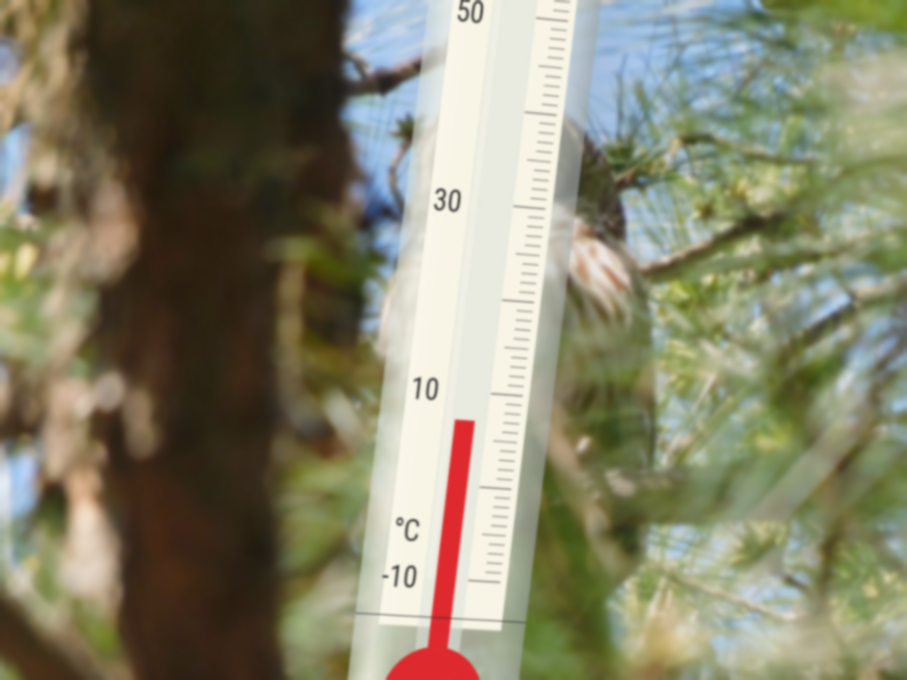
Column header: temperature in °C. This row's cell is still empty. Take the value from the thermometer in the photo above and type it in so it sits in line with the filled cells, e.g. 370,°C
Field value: 7,°C
